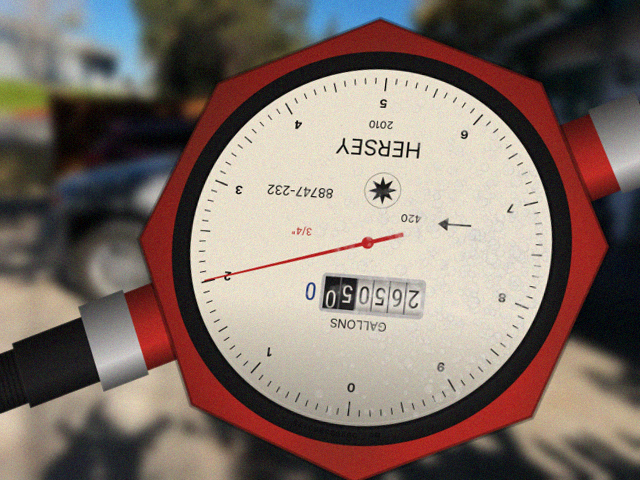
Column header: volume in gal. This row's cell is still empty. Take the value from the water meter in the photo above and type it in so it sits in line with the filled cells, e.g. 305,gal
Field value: 2650502.0,gal
